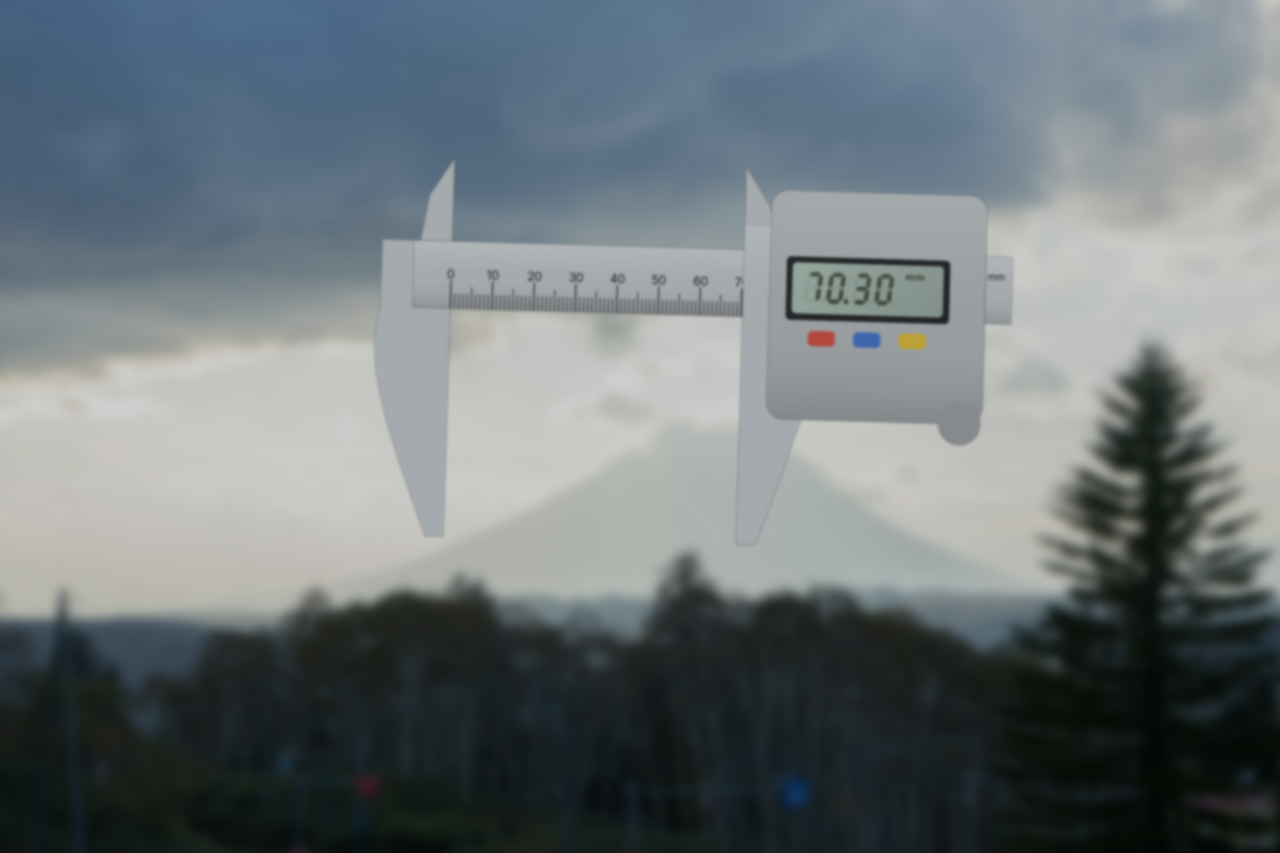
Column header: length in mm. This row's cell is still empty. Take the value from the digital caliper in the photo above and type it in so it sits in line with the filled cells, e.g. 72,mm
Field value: 70.30,mm
